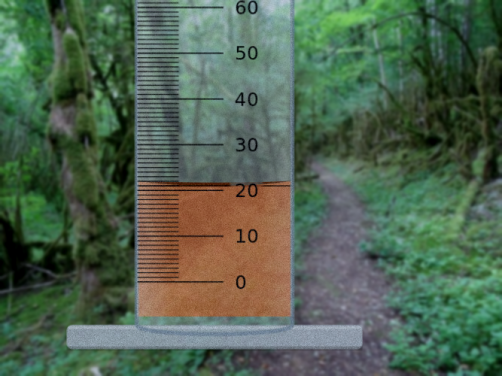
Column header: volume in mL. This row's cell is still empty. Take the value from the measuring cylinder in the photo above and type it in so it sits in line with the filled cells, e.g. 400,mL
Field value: 21,mL
